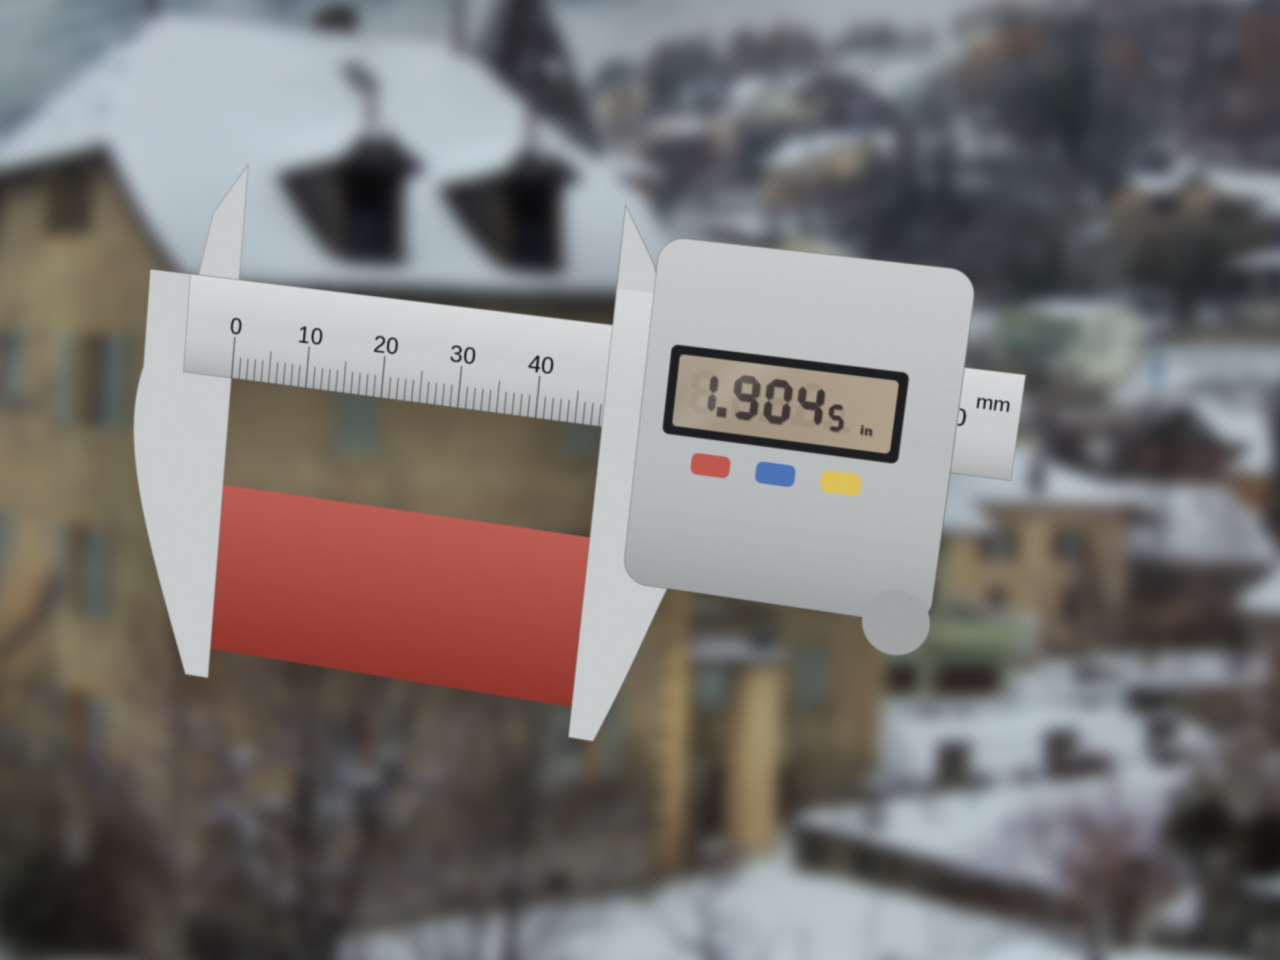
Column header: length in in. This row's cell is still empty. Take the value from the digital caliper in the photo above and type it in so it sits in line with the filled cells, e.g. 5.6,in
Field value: 1.9045,in
